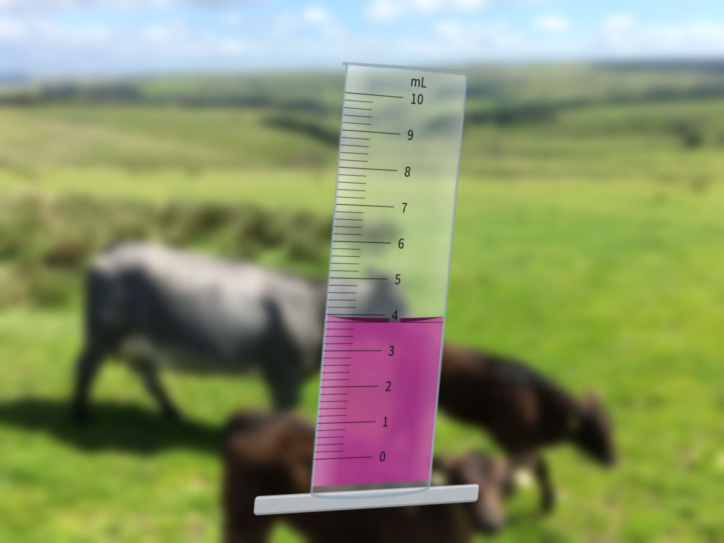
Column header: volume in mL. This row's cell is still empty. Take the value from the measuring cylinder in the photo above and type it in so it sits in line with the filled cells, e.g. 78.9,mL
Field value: 3.8,mL
